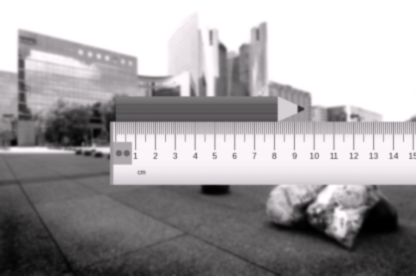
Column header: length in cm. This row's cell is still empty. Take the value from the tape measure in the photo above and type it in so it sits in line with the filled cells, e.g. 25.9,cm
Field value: 9.5,cm
